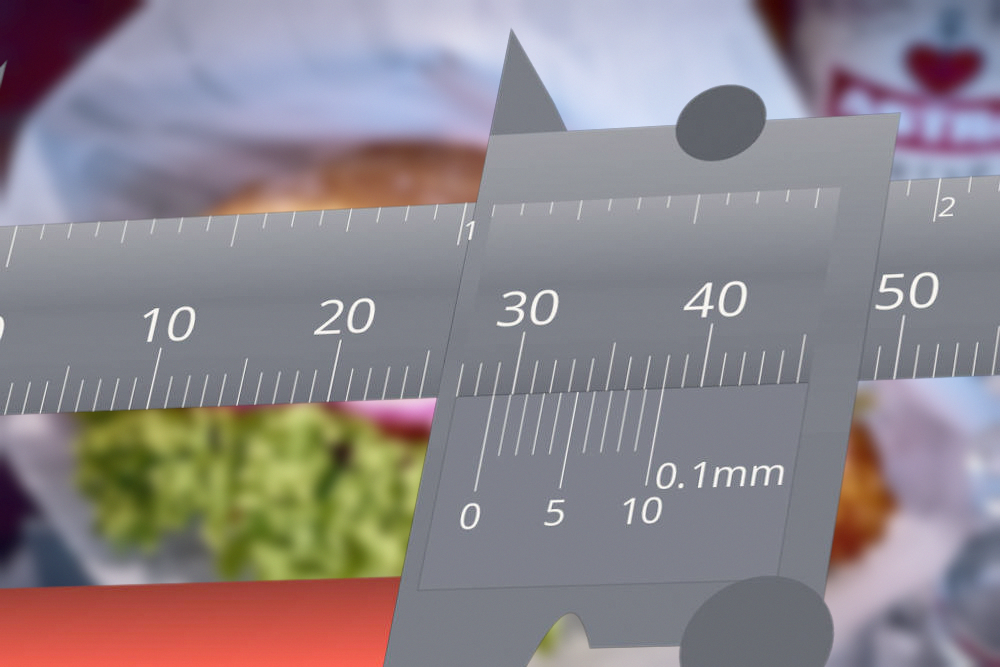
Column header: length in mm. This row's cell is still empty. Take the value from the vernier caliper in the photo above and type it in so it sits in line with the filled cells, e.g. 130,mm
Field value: 29.0,mm
